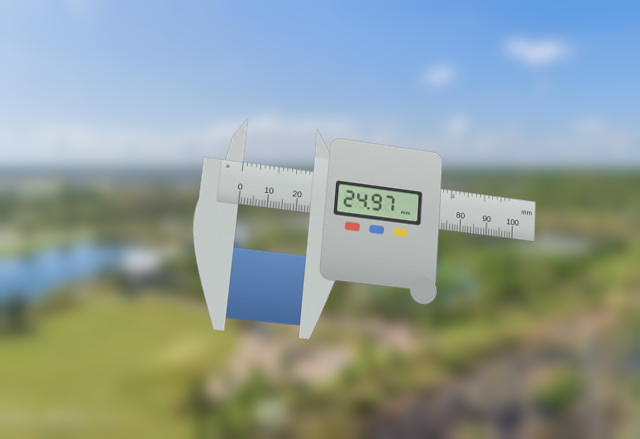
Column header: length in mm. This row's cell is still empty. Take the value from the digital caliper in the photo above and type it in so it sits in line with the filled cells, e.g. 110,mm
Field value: 24.97,mm
